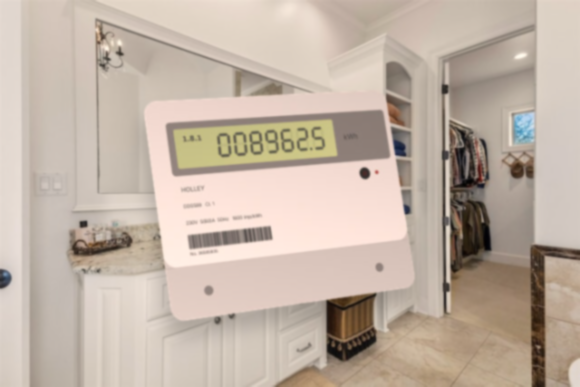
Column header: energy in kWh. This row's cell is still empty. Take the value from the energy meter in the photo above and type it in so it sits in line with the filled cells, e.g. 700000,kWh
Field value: 8962.5,kWh
